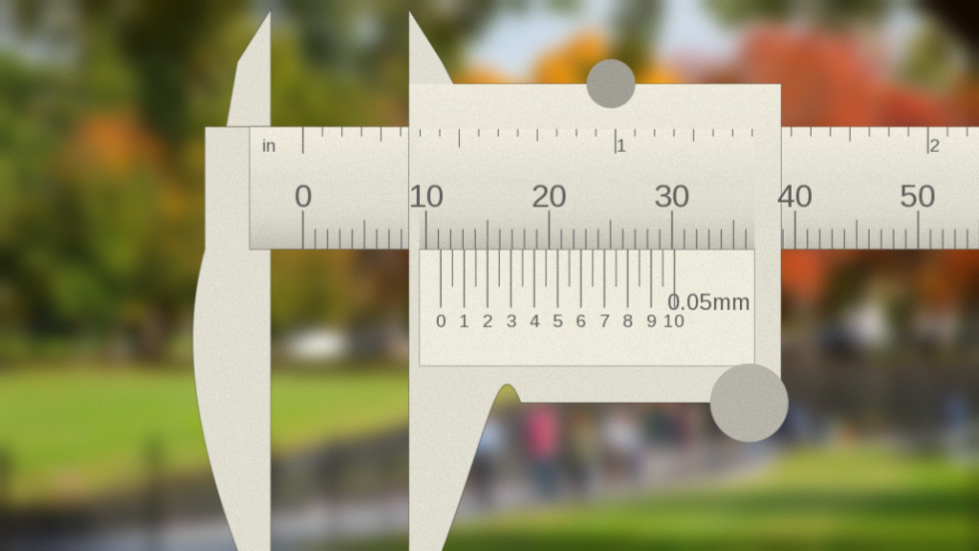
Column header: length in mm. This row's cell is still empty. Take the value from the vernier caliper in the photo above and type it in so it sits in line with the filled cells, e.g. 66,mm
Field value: 11.2,mm
